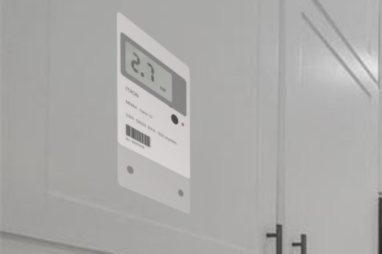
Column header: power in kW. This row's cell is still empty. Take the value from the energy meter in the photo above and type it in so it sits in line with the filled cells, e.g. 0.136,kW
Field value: 2.7,kW
